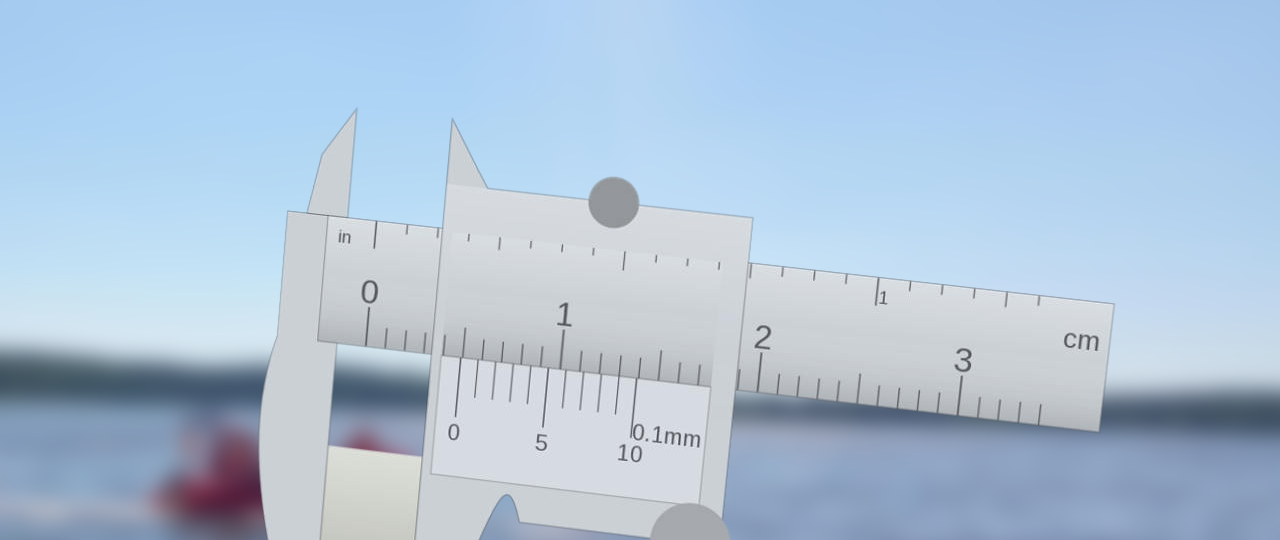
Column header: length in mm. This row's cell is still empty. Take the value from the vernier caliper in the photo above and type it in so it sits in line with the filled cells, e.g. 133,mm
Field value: 4.9,mm
